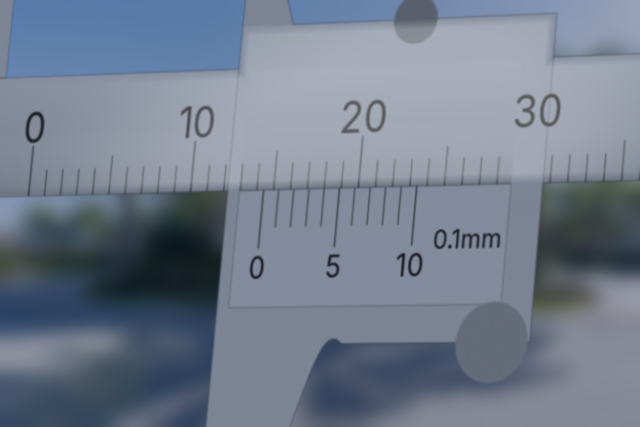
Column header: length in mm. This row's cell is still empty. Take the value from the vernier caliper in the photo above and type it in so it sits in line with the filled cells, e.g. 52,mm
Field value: 14.4,mm
